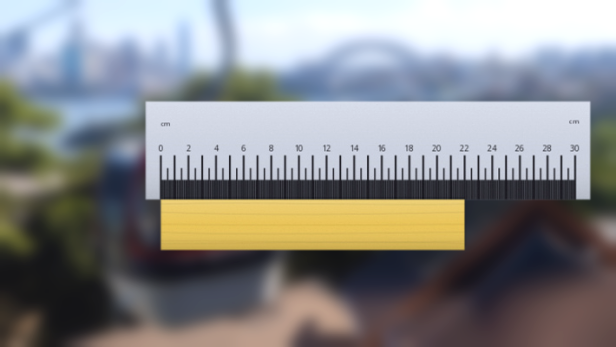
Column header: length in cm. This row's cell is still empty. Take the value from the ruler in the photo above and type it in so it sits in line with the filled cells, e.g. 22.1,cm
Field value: 22,cm
